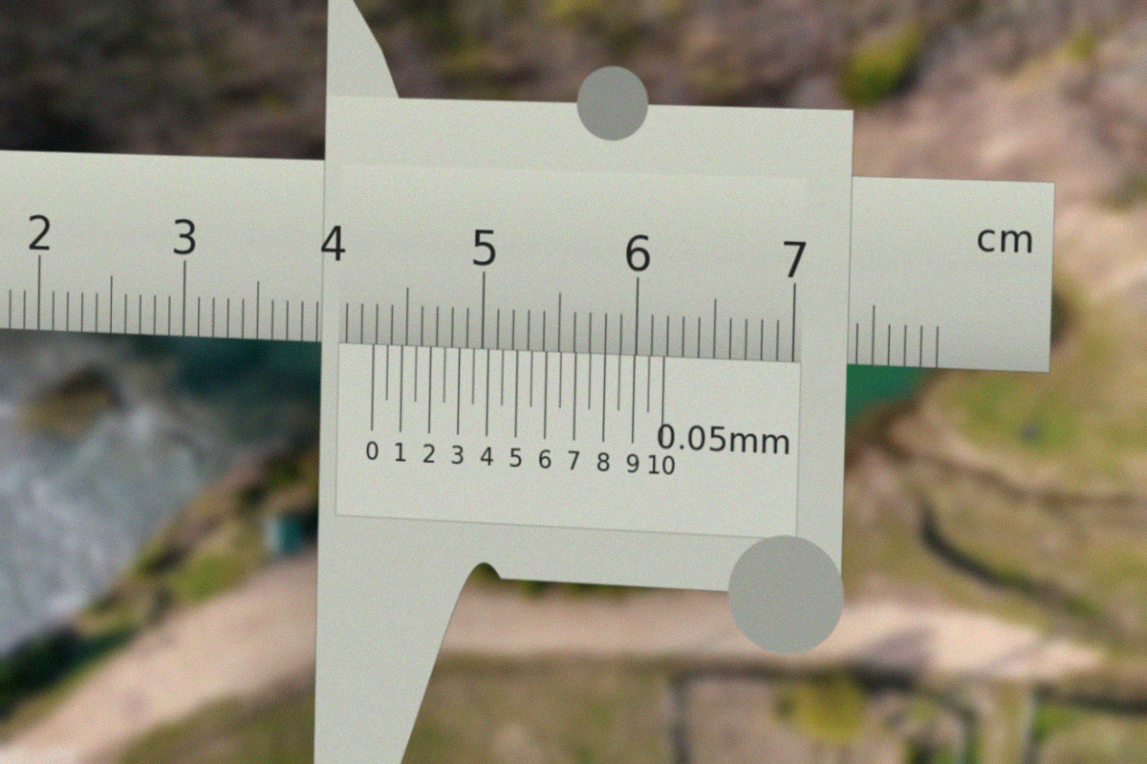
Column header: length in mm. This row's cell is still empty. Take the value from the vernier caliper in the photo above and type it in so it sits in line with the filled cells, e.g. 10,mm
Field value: 42.8,mm
